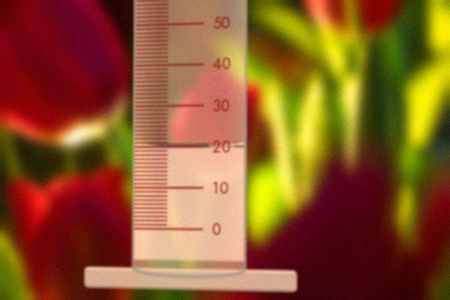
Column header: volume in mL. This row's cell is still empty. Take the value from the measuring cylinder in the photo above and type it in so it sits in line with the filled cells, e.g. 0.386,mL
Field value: 20,mL
